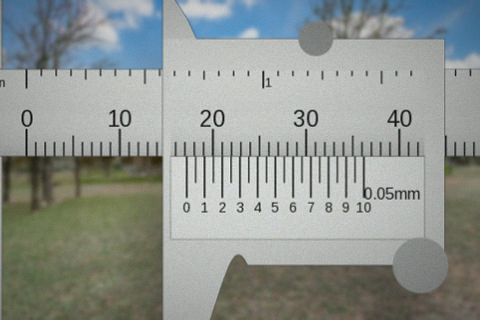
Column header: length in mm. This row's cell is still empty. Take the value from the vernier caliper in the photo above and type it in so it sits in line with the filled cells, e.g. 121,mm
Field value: 17.2,mm
